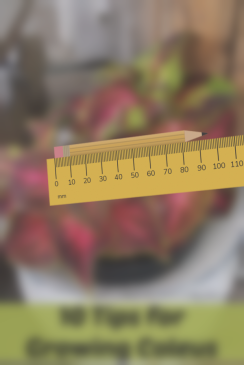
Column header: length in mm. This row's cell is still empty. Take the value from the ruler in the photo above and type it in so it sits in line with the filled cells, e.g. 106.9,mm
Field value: 95,mm
